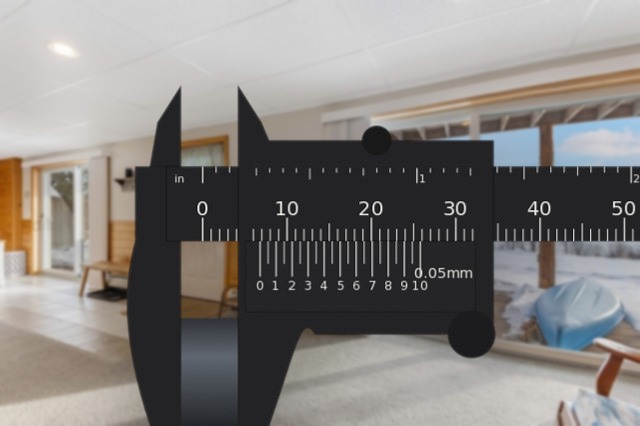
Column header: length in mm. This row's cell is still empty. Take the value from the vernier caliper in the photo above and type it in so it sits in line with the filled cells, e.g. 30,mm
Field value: 6.8,mm
